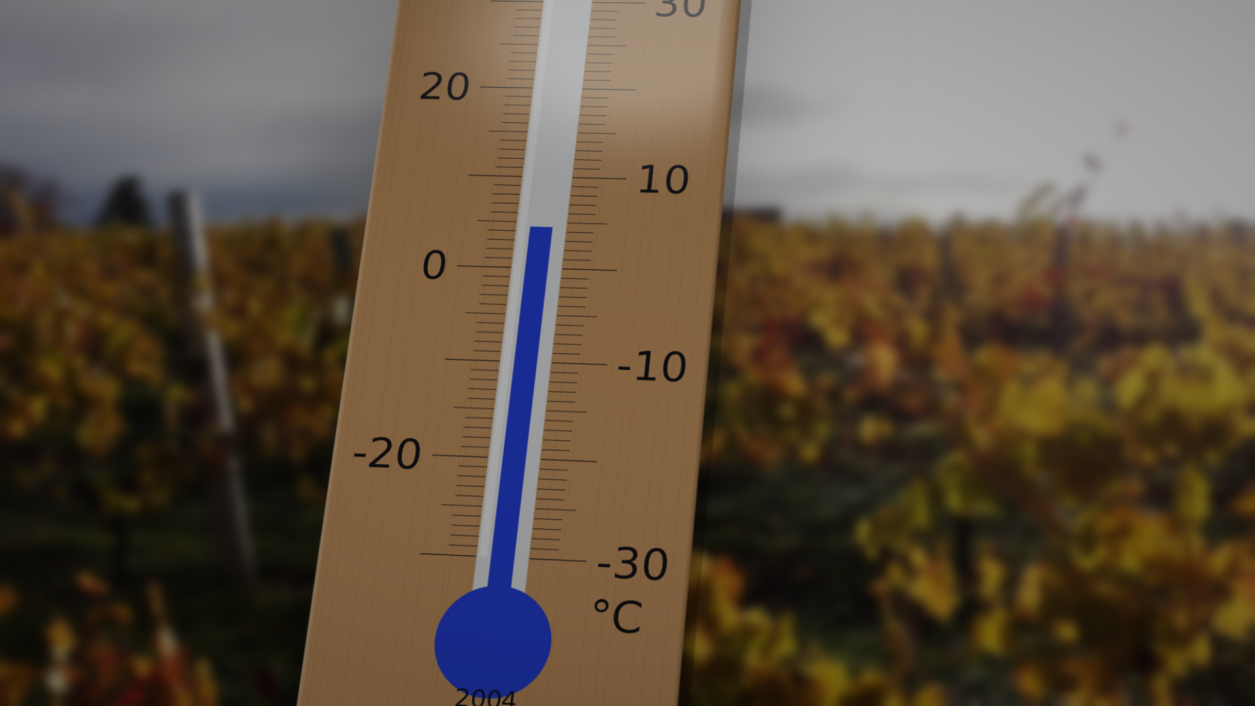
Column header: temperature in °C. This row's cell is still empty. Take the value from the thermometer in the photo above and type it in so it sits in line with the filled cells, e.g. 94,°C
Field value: 4.5,°C
